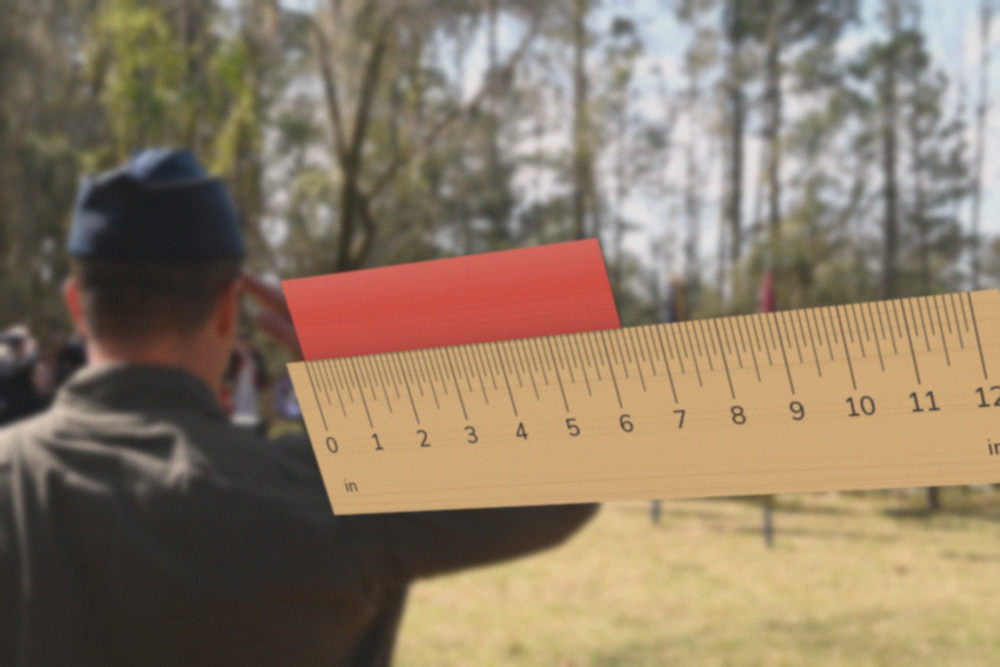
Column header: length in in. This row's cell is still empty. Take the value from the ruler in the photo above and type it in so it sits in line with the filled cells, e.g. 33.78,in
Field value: 6.375,in
